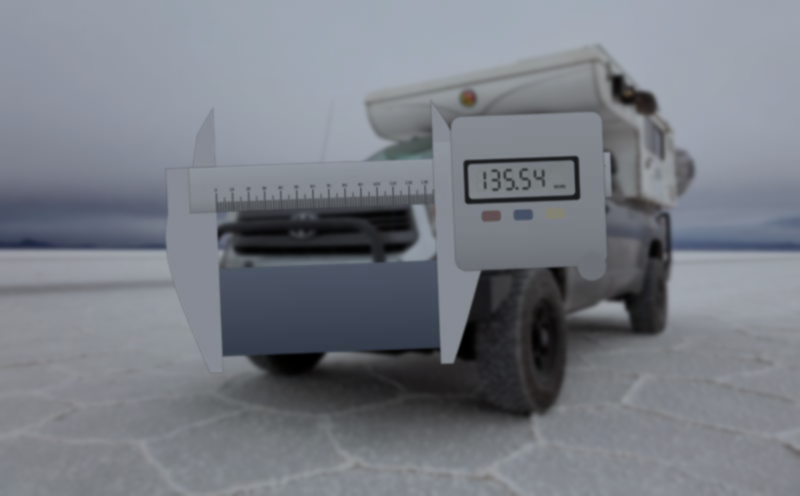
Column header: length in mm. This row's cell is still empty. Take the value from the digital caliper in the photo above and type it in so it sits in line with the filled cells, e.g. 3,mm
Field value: 135.54,mm
